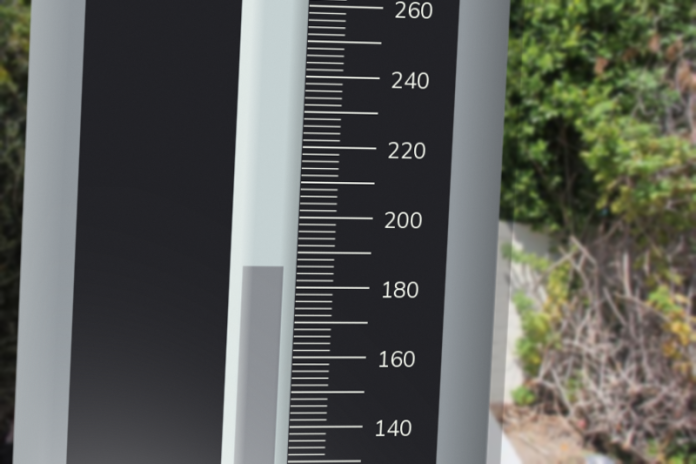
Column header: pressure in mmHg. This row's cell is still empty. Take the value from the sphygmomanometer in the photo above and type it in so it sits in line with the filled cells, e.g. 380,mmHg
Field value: 186,mmHg
